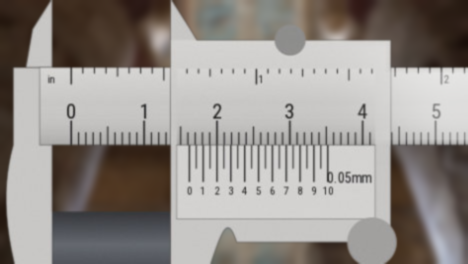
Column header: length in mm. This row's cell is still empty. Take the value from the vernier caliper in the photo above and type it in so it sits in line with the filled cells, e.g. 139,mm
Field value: 16.2,mm
